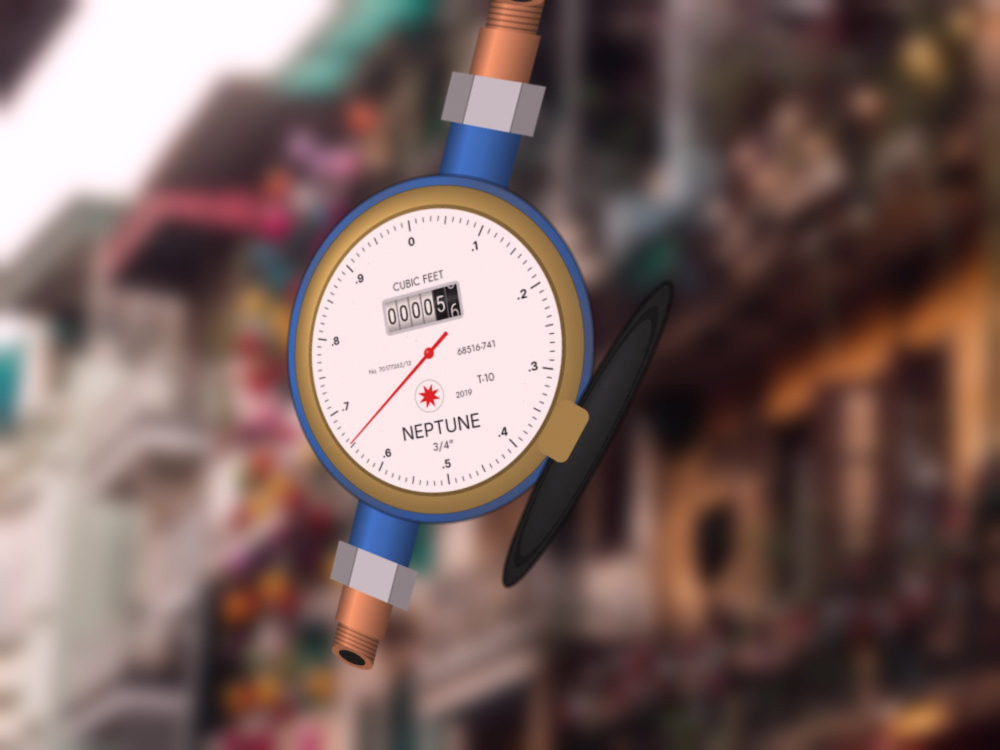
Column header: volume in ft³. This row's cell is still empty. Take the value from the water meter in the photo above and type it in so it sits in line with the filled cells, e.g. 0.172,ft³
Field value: 55.65,ft³
